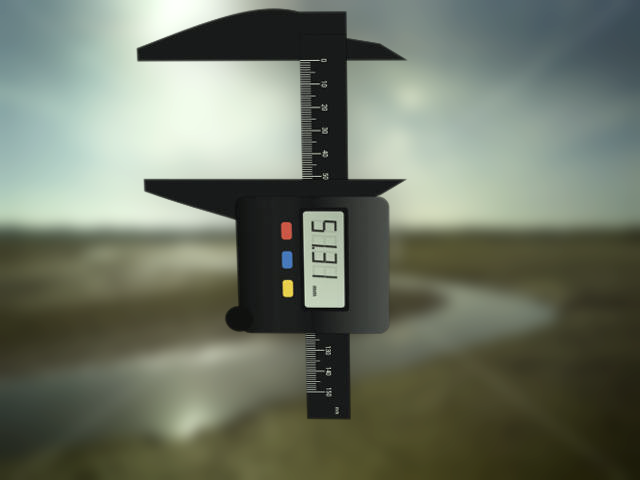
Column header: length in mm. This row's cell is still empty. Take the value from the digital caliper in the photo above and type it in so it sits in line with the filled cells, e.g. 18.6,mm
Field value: 51.31,mm
